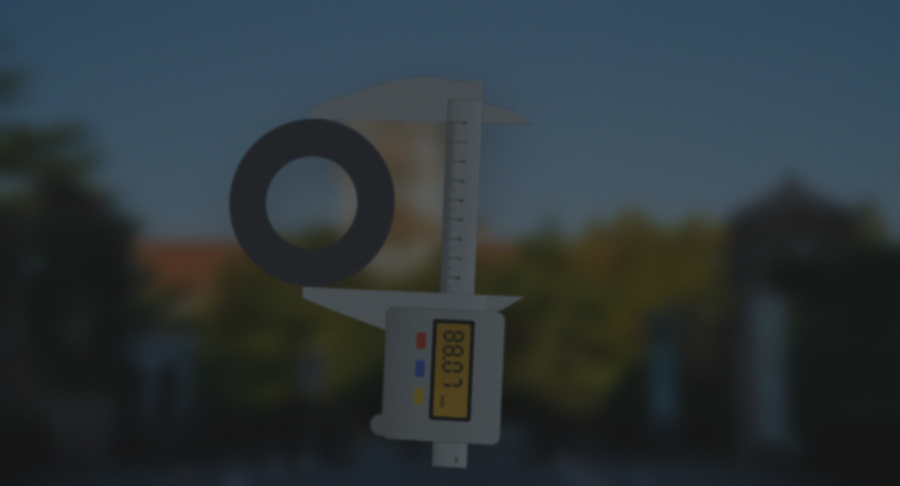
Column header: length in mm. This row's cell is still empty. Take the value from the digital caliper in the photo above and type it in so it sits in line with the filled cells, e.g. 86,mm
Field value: 88.07,mm
